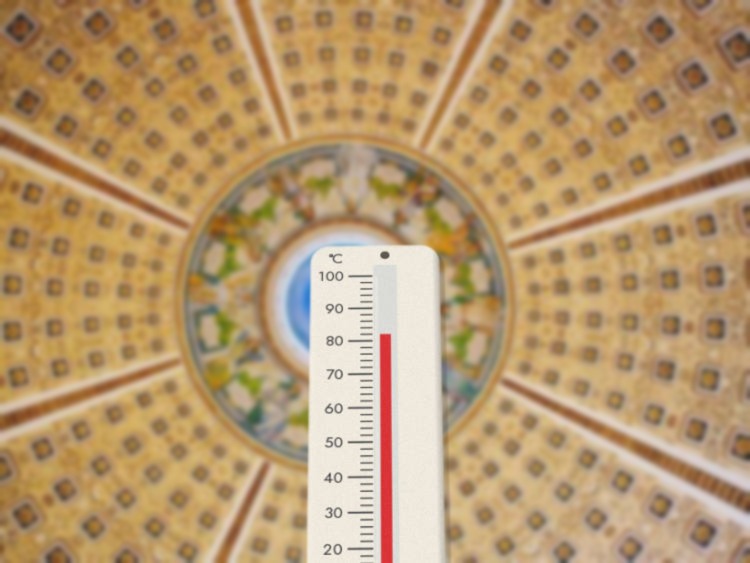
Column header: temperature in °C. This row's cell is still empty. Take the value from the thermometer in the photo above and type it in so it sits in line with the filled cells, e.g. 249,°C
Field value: 82,°C
